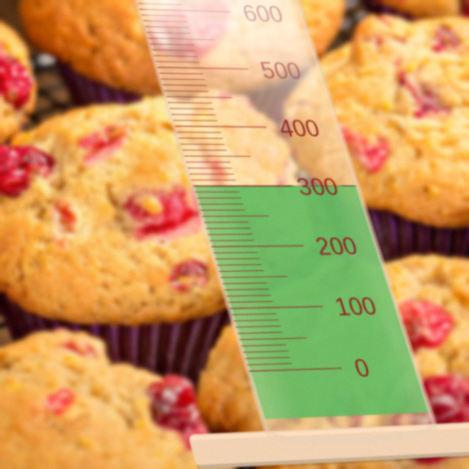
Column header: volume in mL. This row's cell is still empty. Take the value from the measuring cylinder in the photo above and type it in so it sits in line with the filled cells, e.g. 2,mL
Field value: 300,mL
